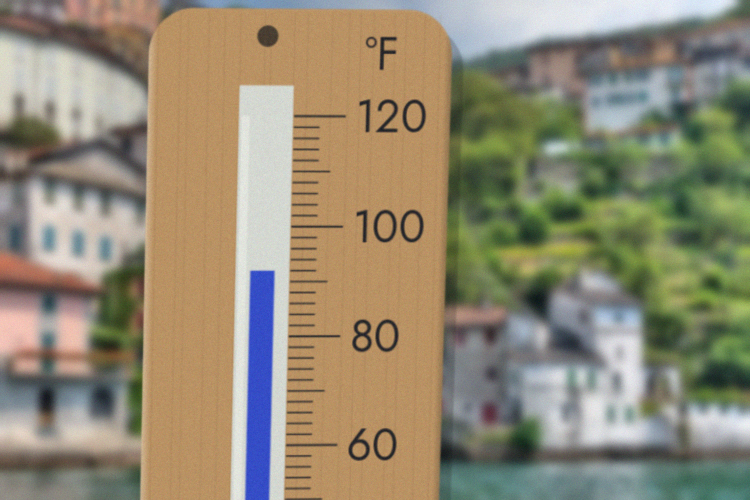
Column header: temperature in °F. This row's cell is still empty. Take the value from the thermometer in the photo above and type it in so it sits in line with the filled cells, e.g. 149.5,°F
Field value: 92,°F
